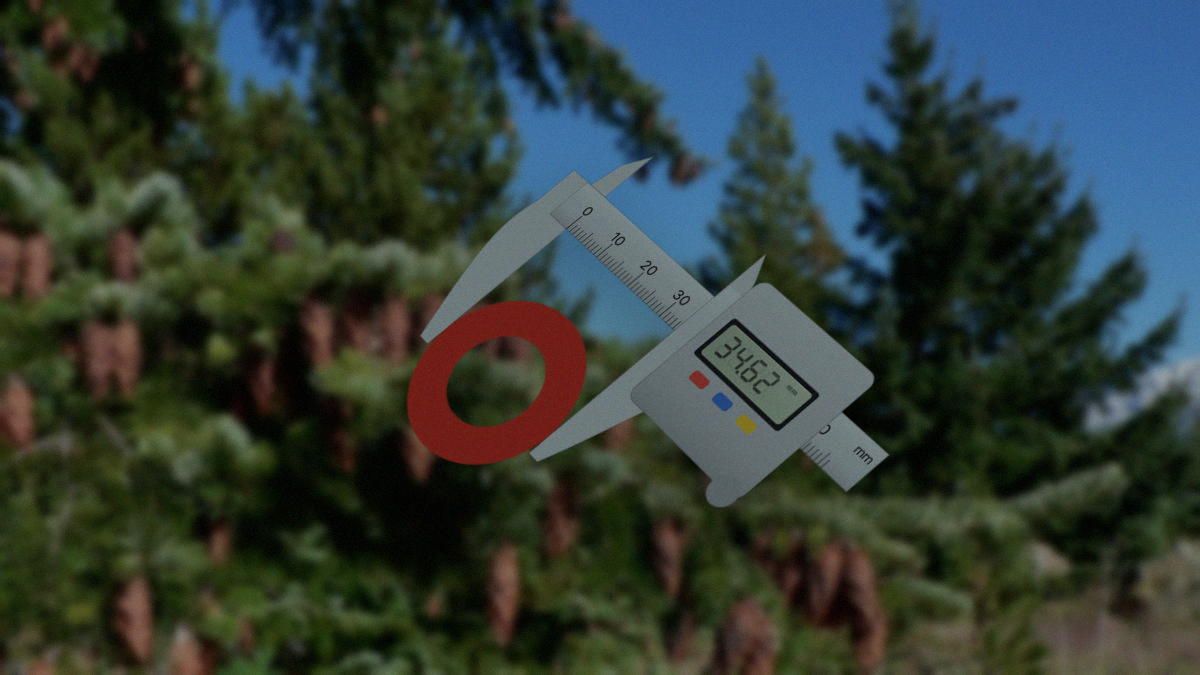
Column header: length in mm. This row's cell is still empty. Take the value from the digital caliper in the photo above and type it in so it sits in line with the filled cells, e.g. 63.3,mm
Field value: 34.62,mm
